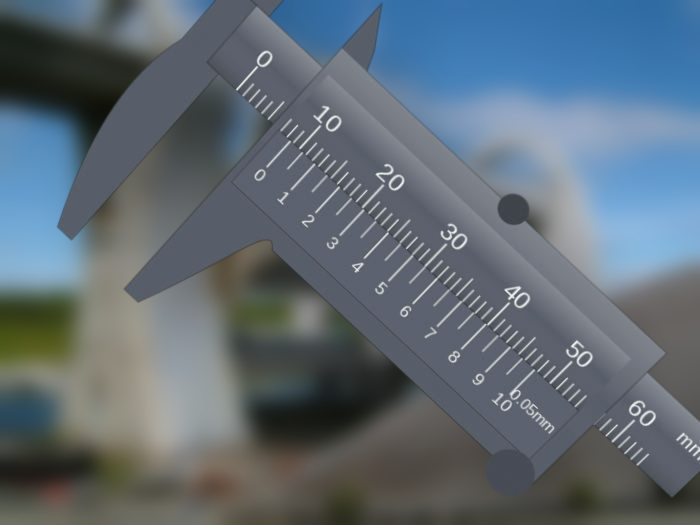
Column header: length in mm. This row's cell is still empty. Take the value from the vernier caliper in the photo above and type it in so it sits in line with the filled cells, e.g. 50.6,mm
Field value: 8.6,mm
